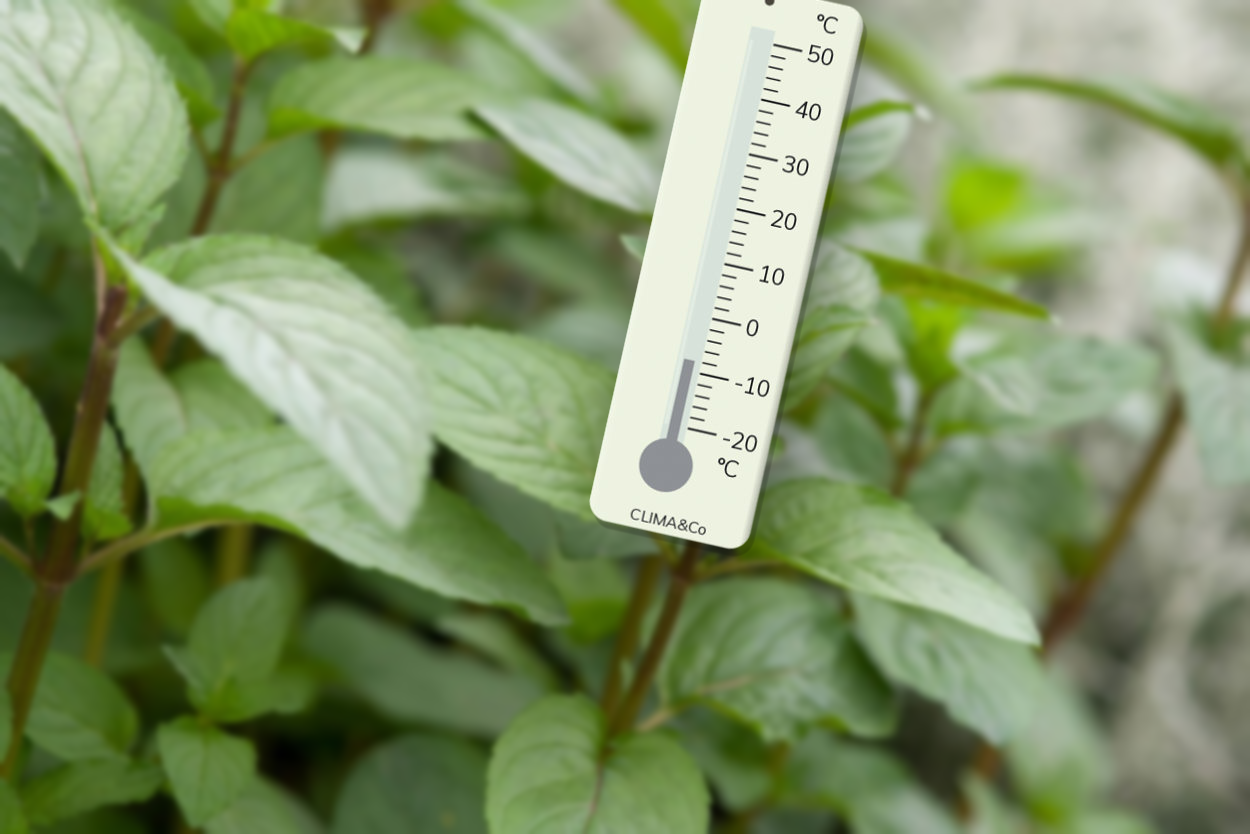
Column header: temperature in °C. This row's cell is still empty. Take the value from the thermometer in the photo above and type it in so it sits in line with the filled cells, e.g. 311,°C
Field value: -8,°C
